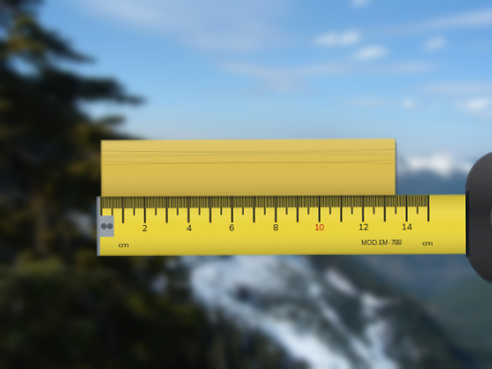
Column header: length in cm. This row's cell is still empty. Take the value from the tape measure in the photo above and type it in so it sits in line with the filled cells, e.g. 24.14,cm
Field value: 13.5,cm
